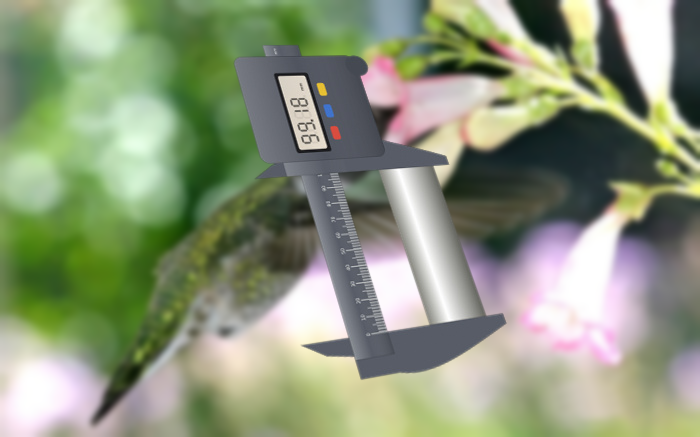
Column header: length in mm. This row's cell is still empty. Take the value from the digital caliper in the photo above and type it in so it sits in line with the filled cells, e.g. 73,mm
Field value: 99.18,mm
